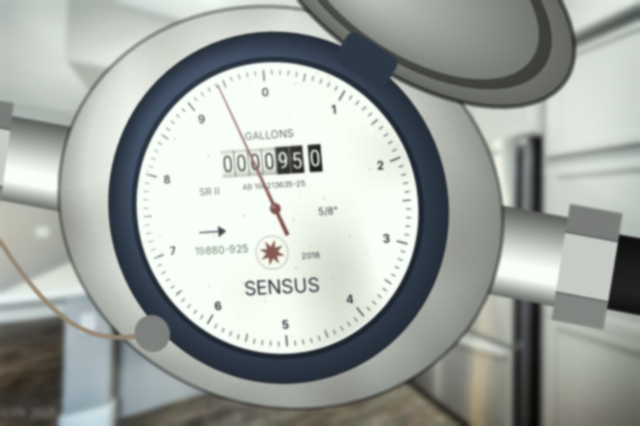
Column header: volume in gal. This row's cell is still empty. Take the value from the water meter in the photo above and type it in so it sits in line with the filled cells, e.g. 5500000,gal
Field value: 949.4,gal
